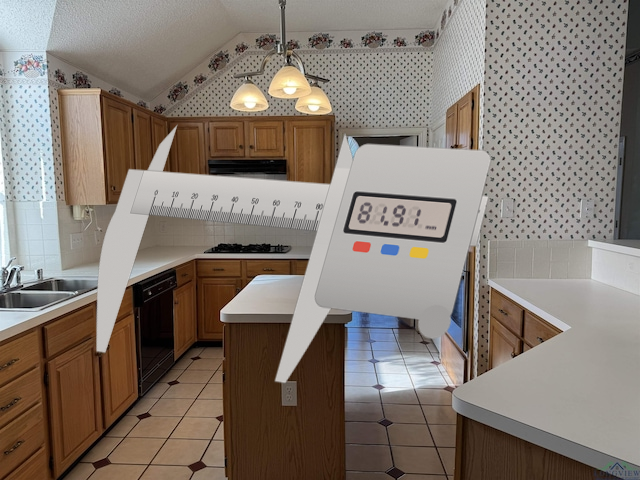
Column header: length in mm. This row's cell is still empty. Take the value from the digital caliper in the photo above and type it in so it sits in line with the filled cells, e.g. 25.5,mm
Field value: 81.91,mm
